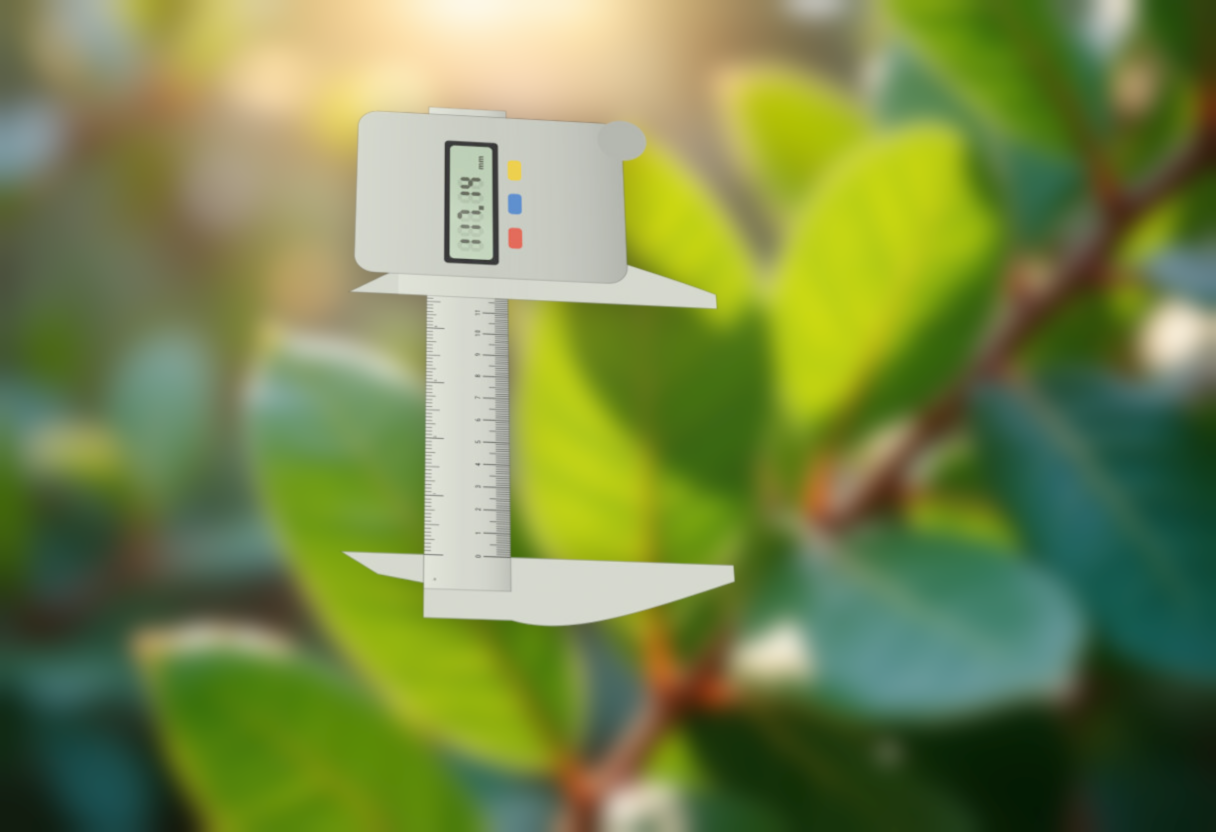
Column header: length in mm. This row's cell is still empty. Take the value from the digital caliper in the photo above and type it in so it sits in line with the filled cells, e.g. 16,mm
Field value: 117.14,mm
